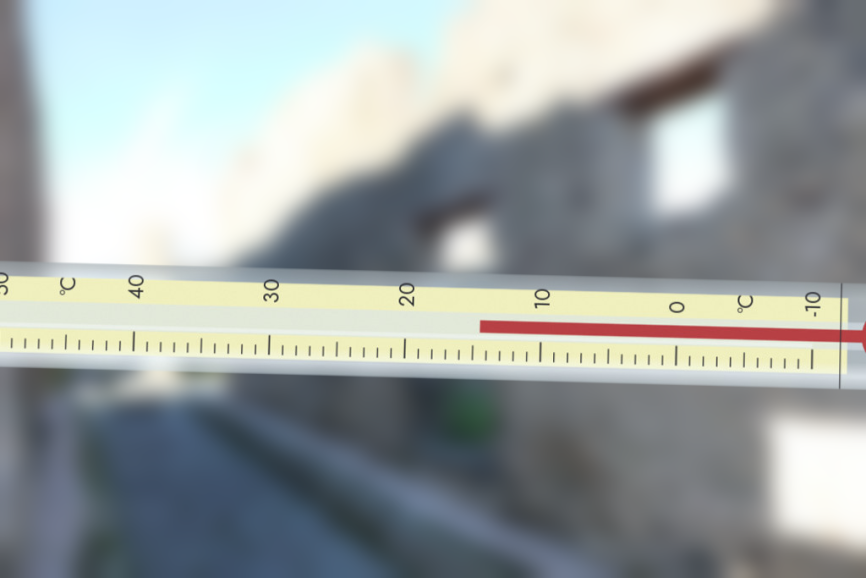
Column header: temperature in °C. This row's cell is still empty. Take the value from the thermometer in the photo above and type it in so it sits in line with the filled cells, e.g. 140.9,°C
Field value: 14.5,°C
